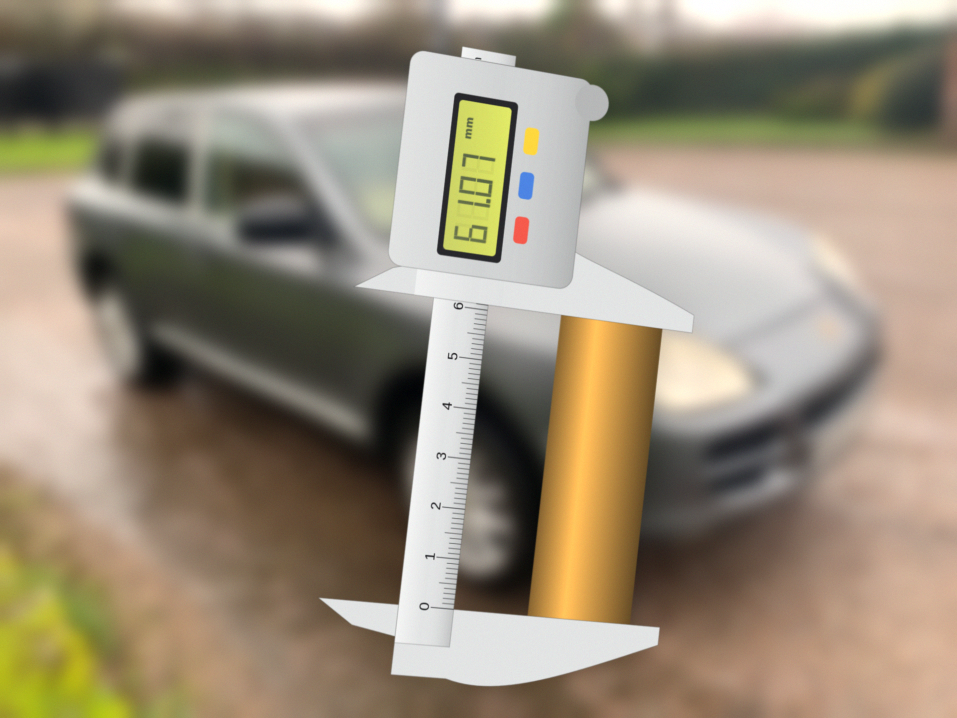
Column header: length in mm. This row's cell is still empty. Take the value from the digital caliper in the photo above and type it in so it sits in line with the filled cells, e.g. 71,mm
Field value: 61.07,mm
